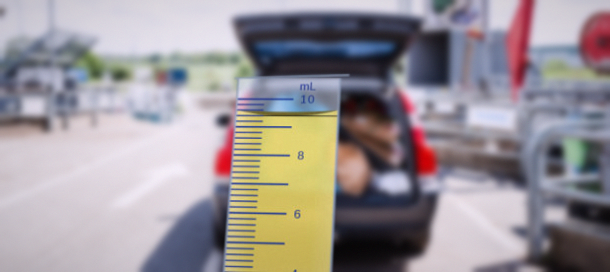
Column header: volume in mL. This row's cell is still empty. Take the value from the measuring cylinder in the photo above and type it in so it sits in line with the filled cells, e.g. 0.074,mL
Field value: 9.4,mL
